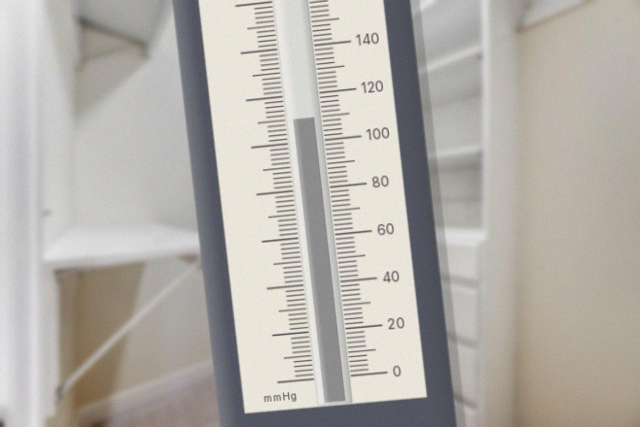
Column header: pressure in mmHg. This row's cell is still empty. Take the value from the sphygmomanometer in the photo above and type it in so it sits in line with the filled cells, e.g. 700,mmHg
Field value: 110,mmHg
